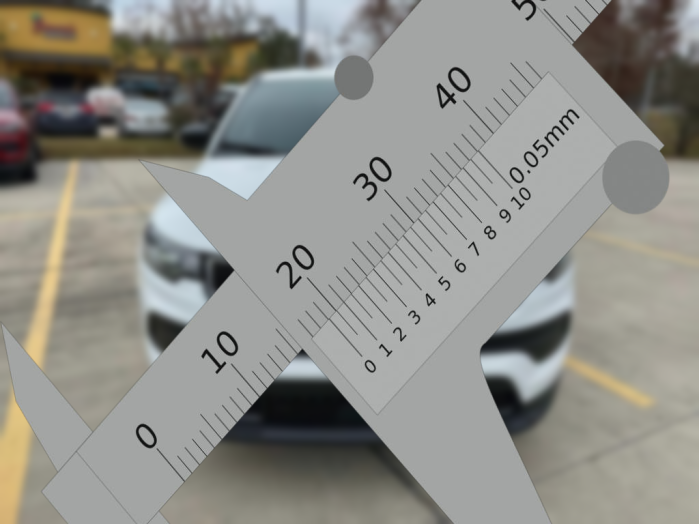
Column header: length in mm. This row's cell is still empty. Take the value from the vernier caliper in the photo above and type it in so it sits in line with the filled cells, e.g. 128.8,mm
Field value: 19.1,mm
